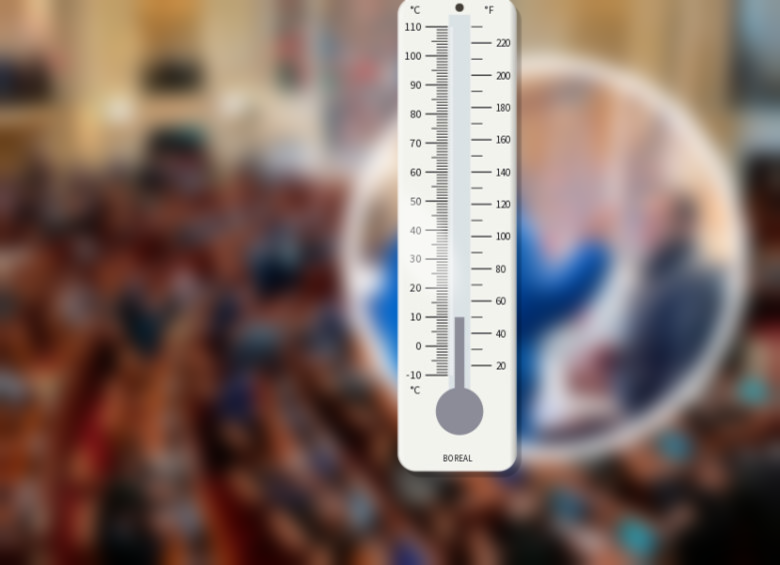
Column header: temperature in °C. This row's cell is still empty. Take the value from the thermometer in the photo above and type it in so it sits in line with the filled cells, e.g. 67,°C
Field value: 10,°C
